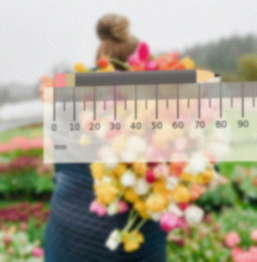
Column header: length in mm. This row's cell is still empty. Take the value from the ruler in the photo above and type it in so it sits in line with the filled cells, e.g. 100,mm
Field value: 80,mm
